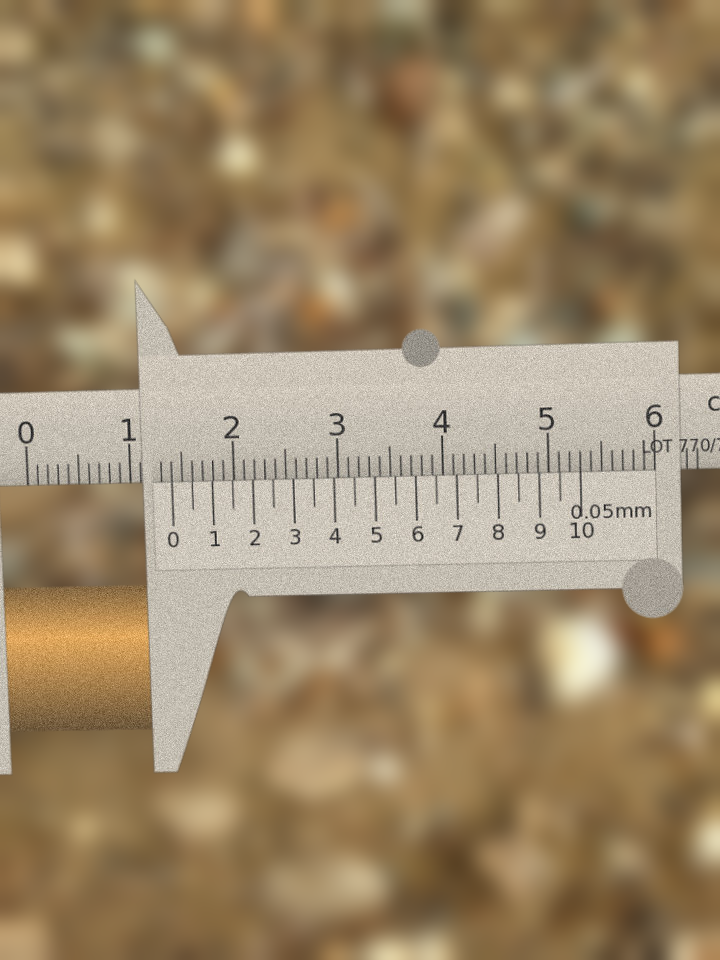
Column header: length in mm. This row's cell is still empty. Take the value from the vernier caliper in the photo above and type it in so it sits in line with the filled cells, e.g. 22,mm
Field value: 14.0,mm
